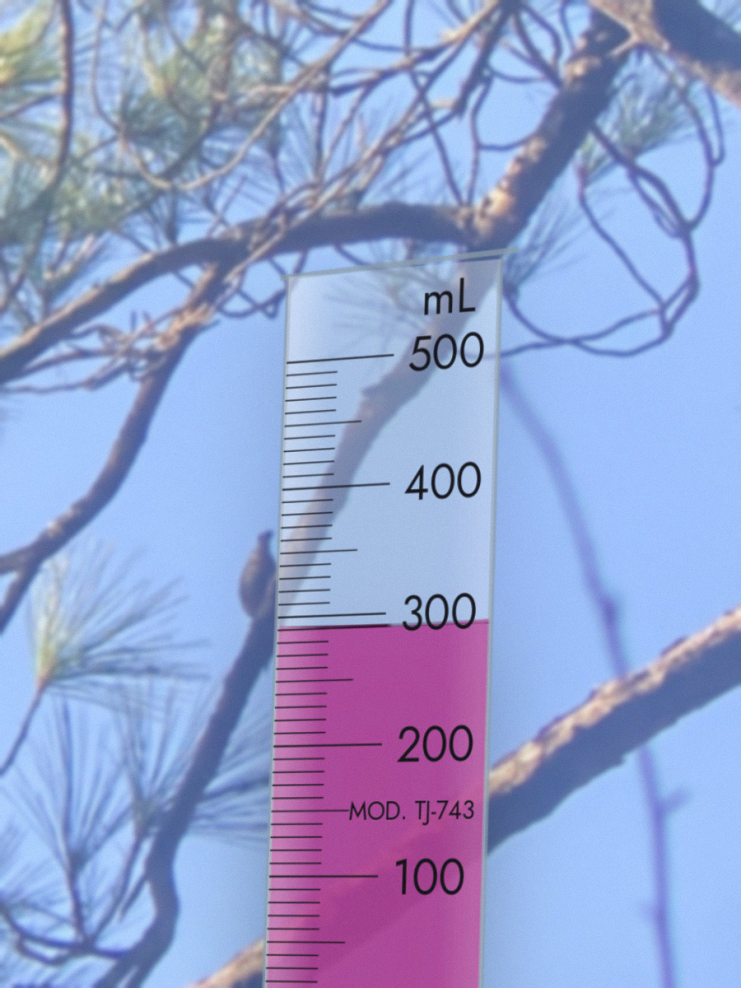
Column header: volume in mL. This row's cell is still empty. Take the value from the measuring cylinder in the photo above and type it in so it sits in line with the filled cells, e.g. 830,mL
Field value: 290,mL
